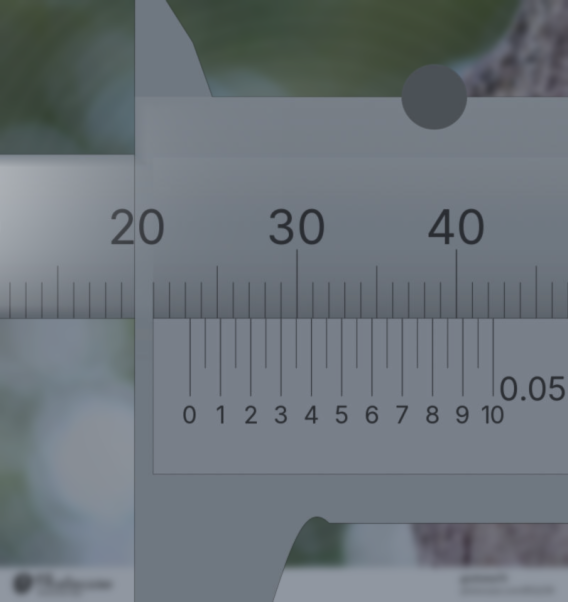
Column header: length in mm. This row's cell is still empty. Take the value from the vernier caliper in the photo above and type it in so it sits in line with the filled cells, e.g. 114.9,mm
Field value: 23.3,mm
